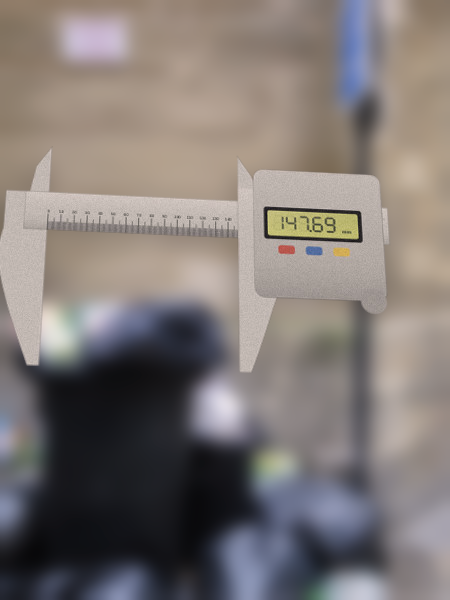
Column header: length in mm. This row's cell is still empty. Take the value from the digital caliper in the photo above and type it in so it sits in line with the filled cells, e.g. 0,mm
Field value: 147.69,mm
